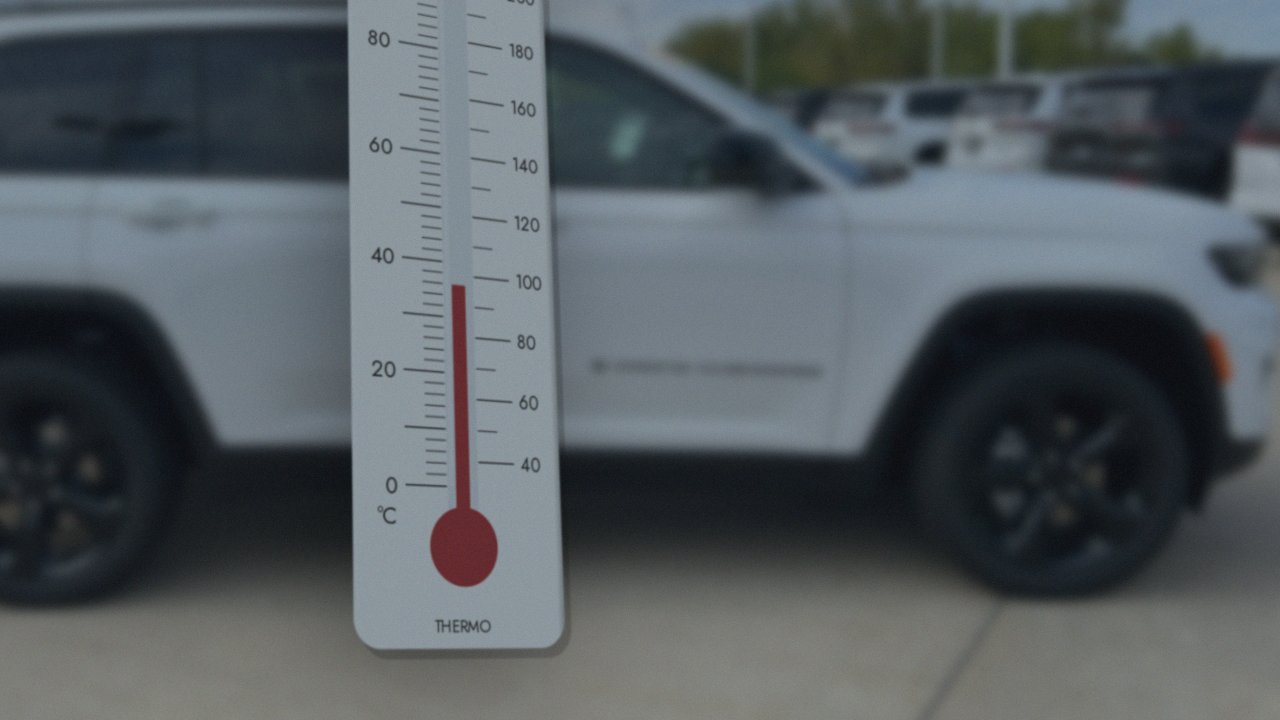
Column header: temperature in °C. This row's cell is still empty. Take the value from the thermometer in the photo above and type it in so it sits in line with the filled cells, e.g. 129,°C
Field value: 36,°C
